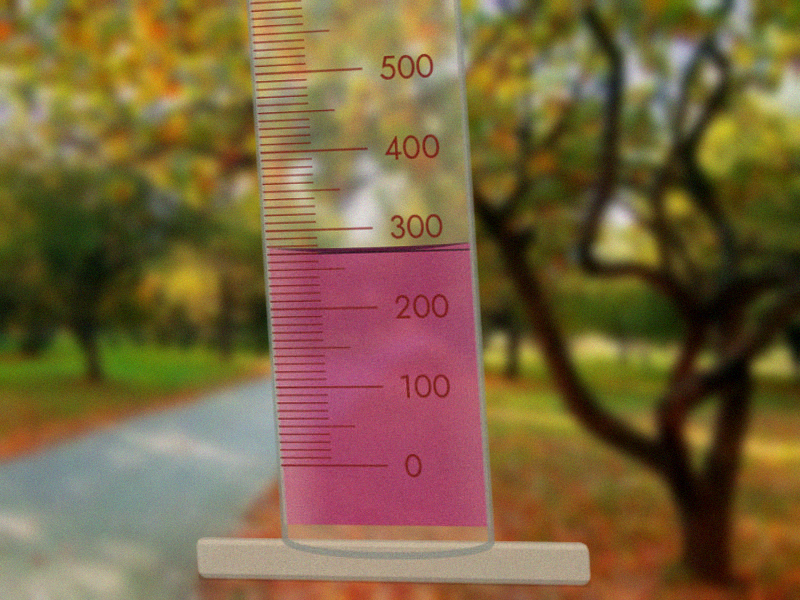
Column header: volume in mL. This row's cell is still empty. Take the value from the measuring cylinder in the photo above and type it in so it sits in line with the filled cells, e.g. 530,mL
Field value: 270,mL
